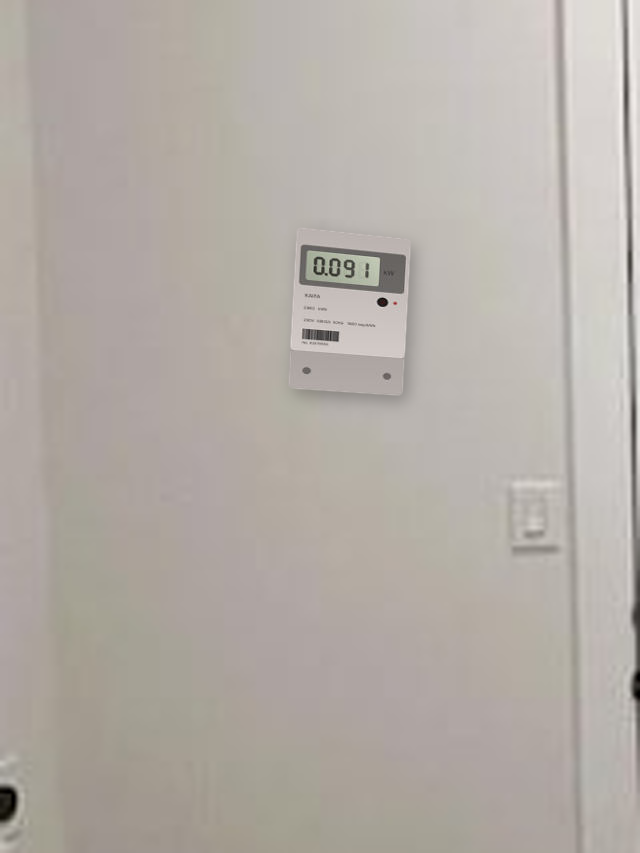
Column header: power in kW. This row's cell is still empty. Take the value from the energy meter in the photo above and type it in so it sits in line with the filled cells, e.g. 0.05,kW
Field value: 0.091,kW
